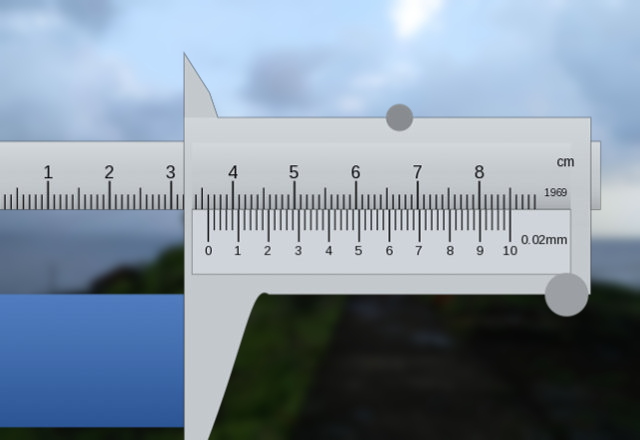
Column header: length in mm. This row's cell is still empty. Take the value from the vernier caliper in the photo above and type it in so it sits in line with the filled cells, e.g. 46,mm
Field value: 36.0,mm
